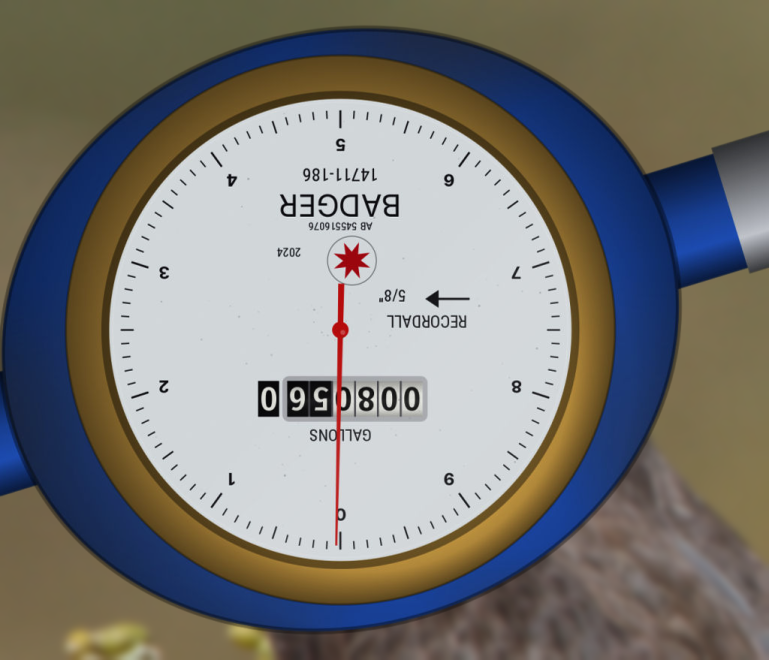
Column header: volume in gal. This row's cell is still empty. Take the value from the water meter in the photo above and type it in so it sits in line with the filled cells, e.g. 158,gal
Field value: 80560.0,gal
